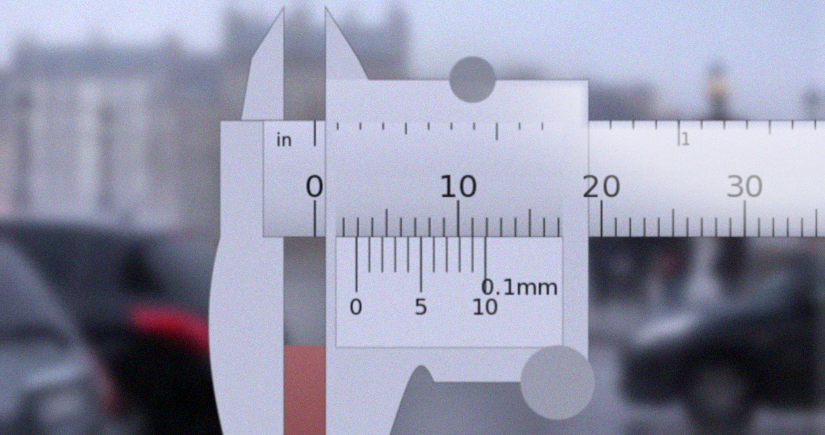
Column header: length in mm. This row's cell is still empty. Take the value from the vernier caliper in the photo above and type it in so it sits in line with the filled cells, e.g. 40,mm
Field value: 2.9,mm
